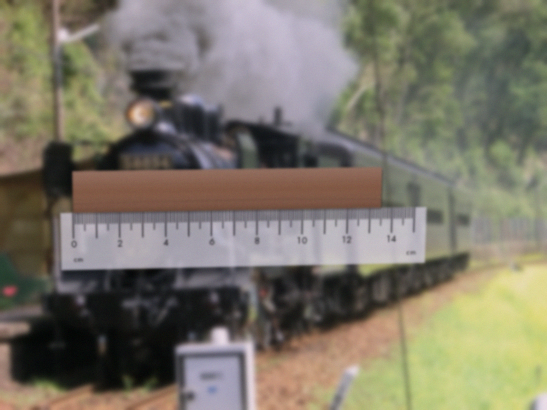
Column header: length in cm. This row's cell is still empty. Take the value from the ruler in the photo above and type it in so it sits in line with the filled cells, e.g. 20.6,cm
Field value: 13.5,cm
